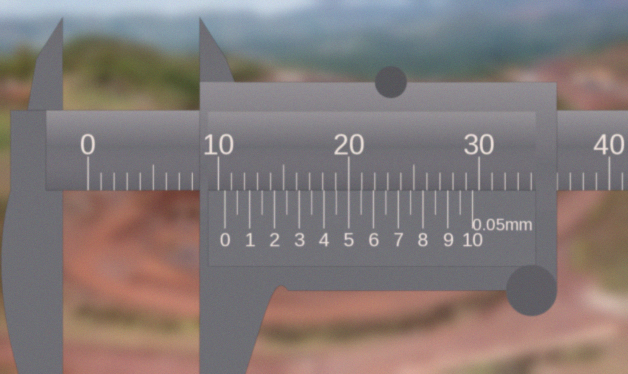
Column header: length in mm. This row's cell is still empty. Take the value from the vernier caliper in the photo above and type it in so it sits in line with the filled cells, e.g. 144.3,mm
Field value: 10.5,mm
